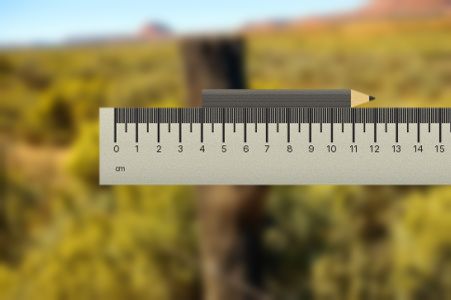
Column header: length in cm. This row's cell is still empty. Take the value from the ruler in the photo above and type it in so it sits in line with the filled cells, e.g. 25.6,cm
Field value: 8,cm
